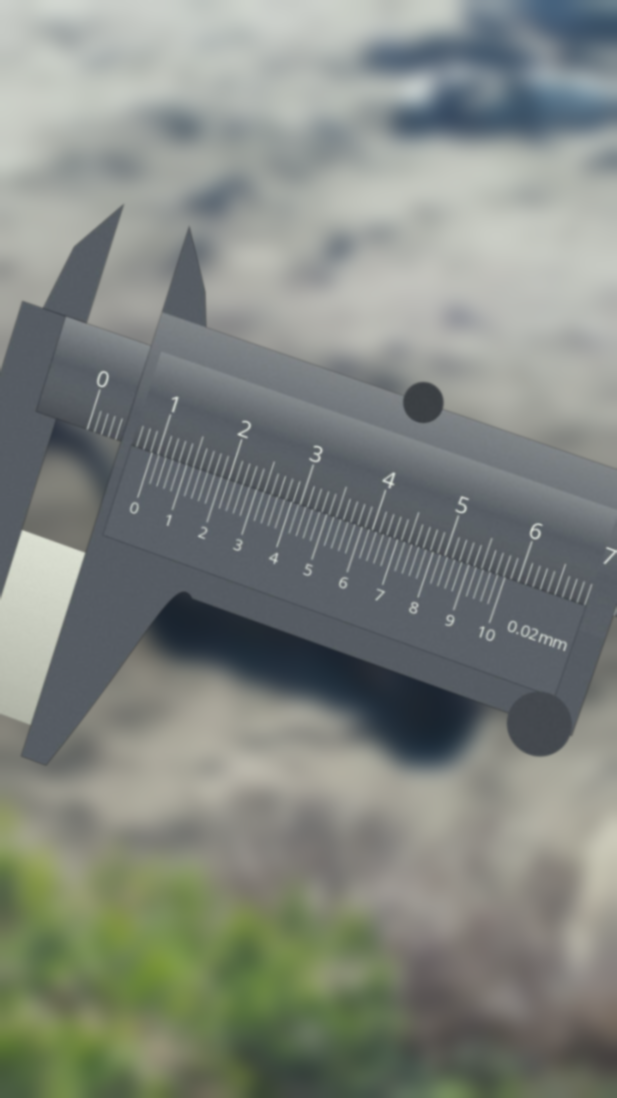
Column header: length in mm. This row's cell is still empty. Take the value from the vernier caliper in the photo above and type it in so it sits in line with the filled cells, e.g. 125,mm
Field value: 9.2,mm
